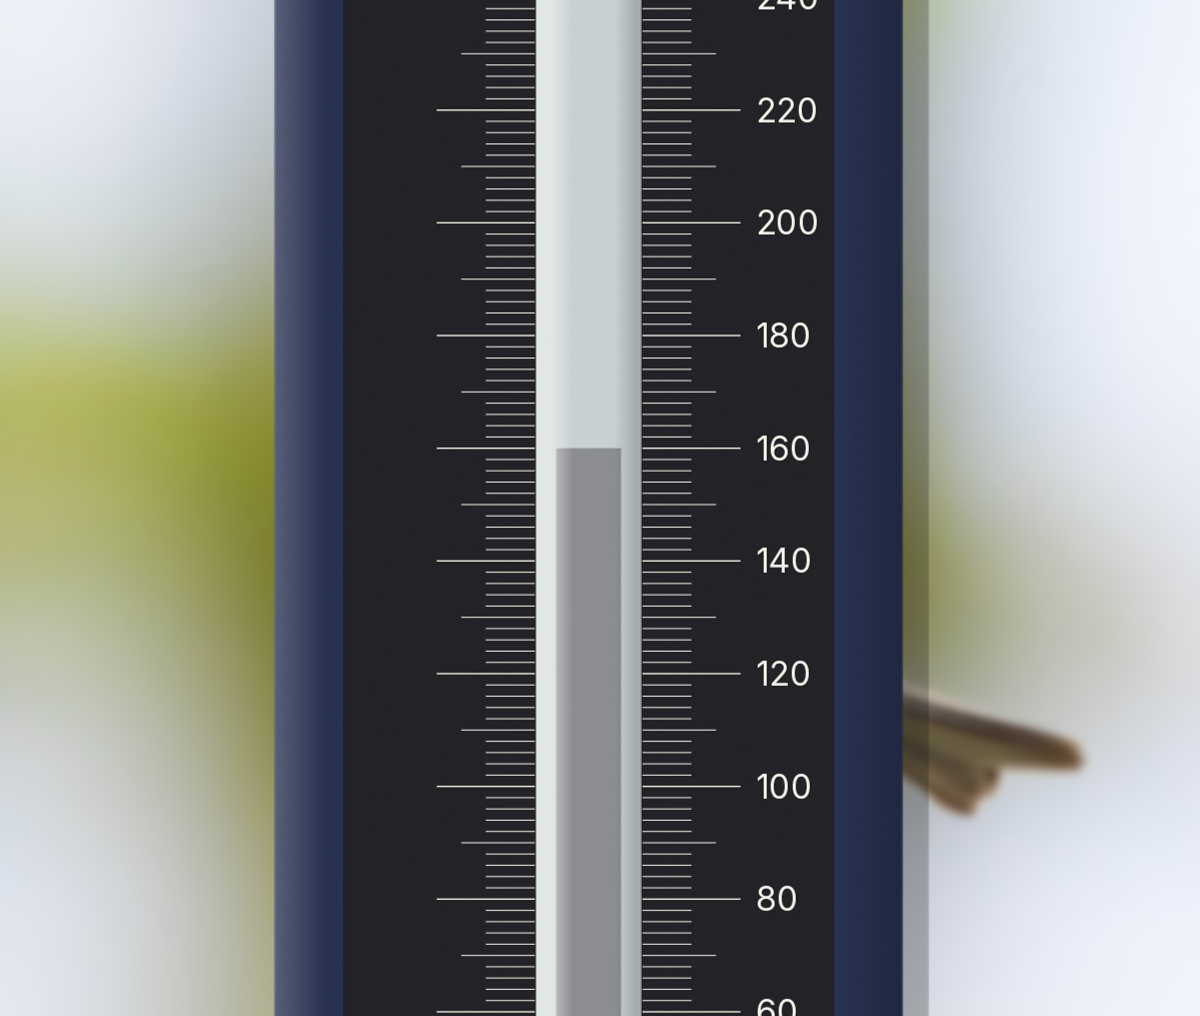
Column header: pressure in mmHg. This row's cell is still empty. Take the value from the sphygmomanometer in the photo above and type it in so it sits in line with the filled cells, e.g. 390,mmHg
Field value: 160,mmHg
